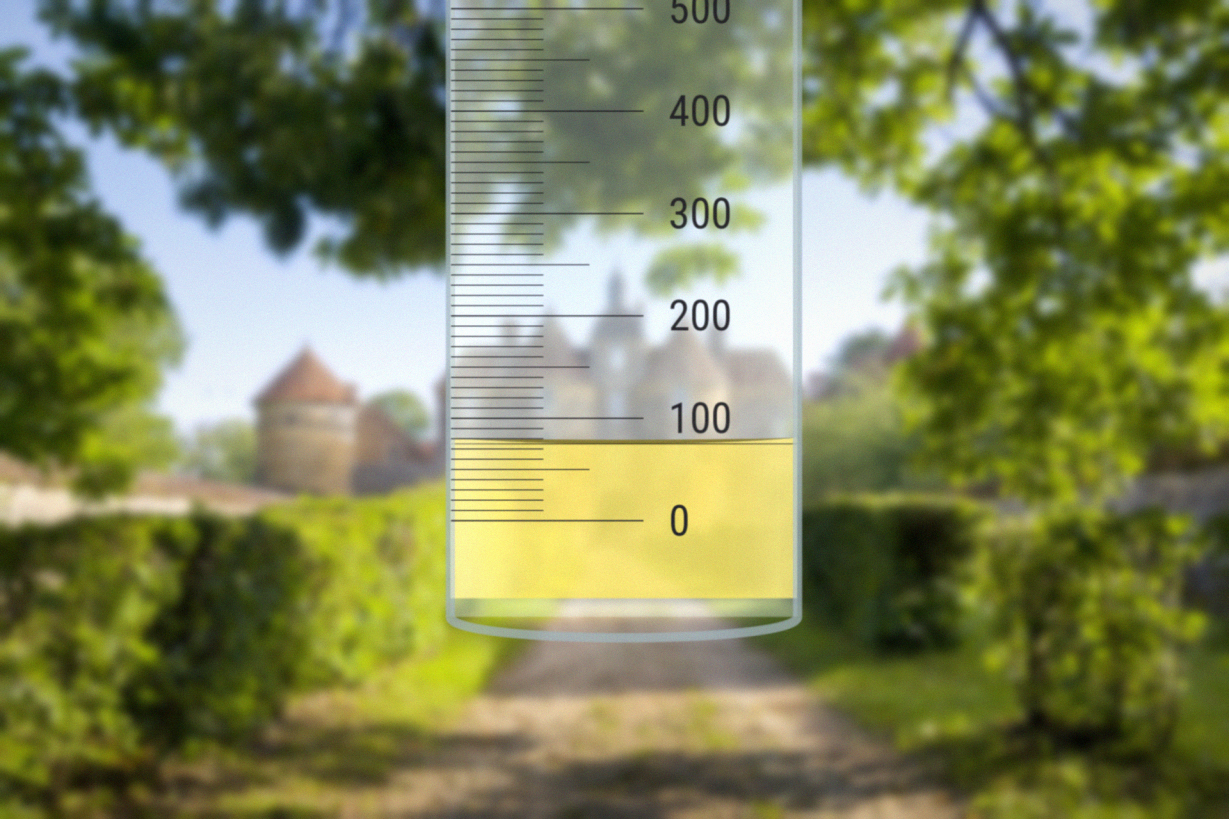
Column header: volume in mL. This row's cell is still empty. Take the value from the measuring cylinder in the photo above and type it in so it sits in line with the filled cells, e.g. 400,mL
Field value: 75,mL
